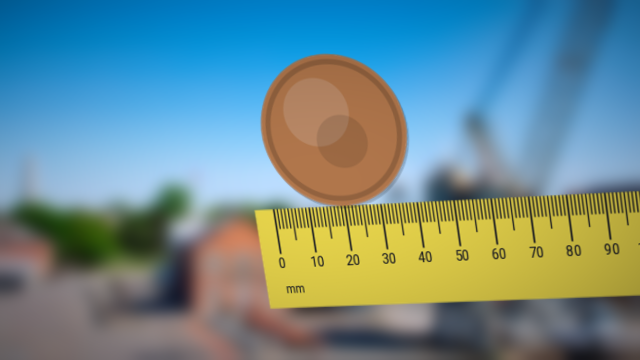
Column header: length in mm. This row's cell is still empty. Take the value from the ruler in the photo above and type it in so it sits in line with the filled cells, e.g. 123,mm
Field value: 40,mm
